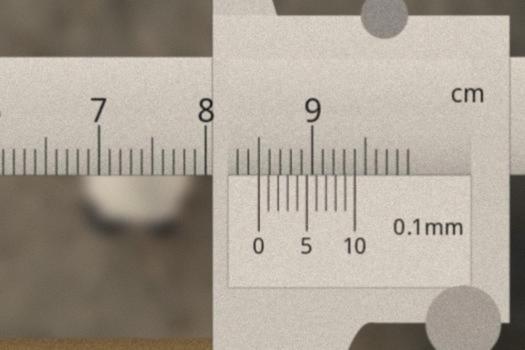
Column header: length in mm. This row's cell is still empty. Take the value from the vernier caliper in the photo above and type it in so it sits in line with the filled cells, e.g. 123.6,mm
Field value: 85.0,mm
